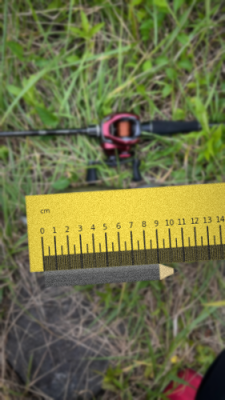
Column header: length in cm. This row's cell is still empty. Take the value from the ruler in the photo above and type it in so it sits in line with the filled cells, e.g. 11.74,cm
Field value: 10.5,cm
